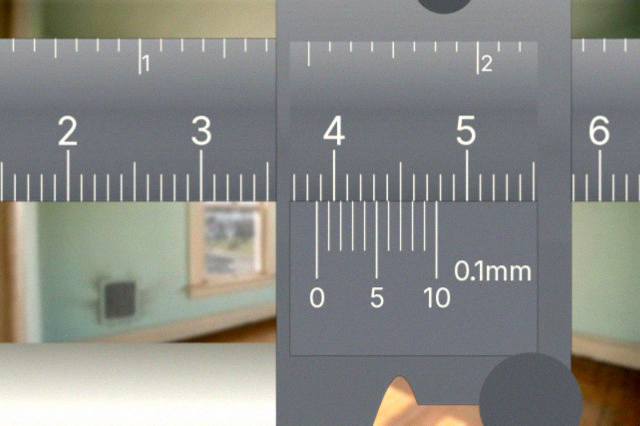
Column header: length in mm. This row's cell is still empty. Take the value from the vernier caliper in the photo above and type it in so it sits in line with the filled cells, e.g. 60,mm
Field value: 38.7,mm
